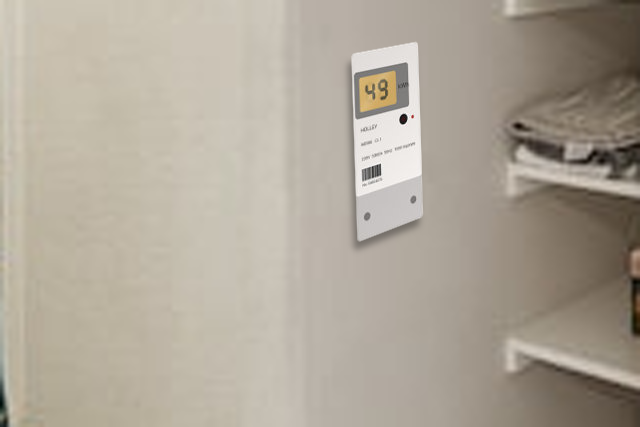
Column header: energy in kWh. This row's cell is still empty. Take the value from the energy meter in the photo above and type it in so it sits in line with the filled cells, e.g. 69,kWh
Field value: 49,kWh
